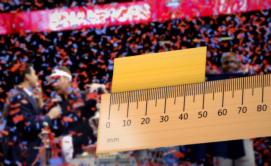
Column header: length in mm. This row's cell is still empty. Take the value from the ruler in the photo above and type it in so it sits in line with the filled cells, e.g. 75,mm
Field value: 50,mm
